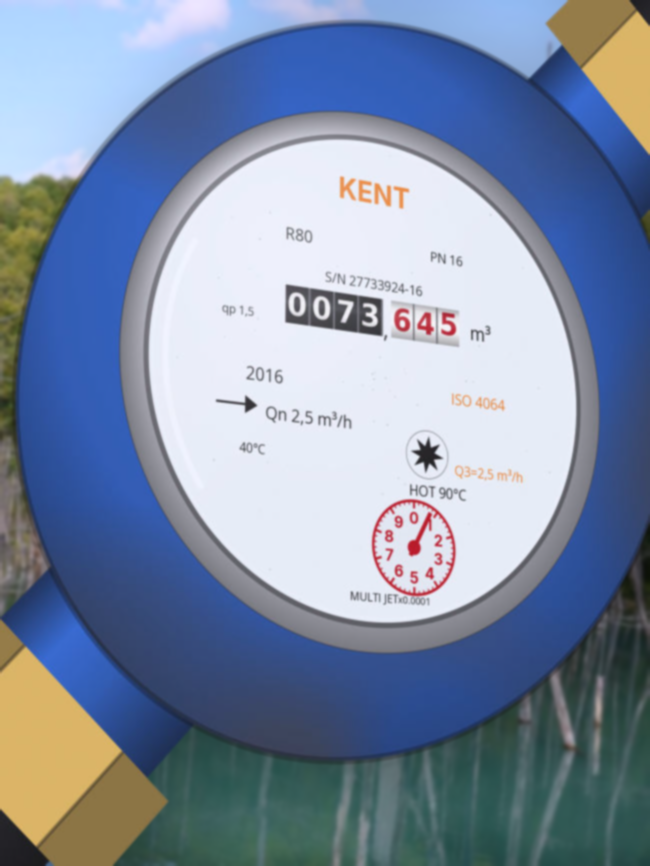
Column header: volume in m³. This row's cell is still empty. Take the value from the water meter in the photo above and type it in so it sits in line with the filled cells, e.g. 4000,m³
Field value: 73.6450,m³
